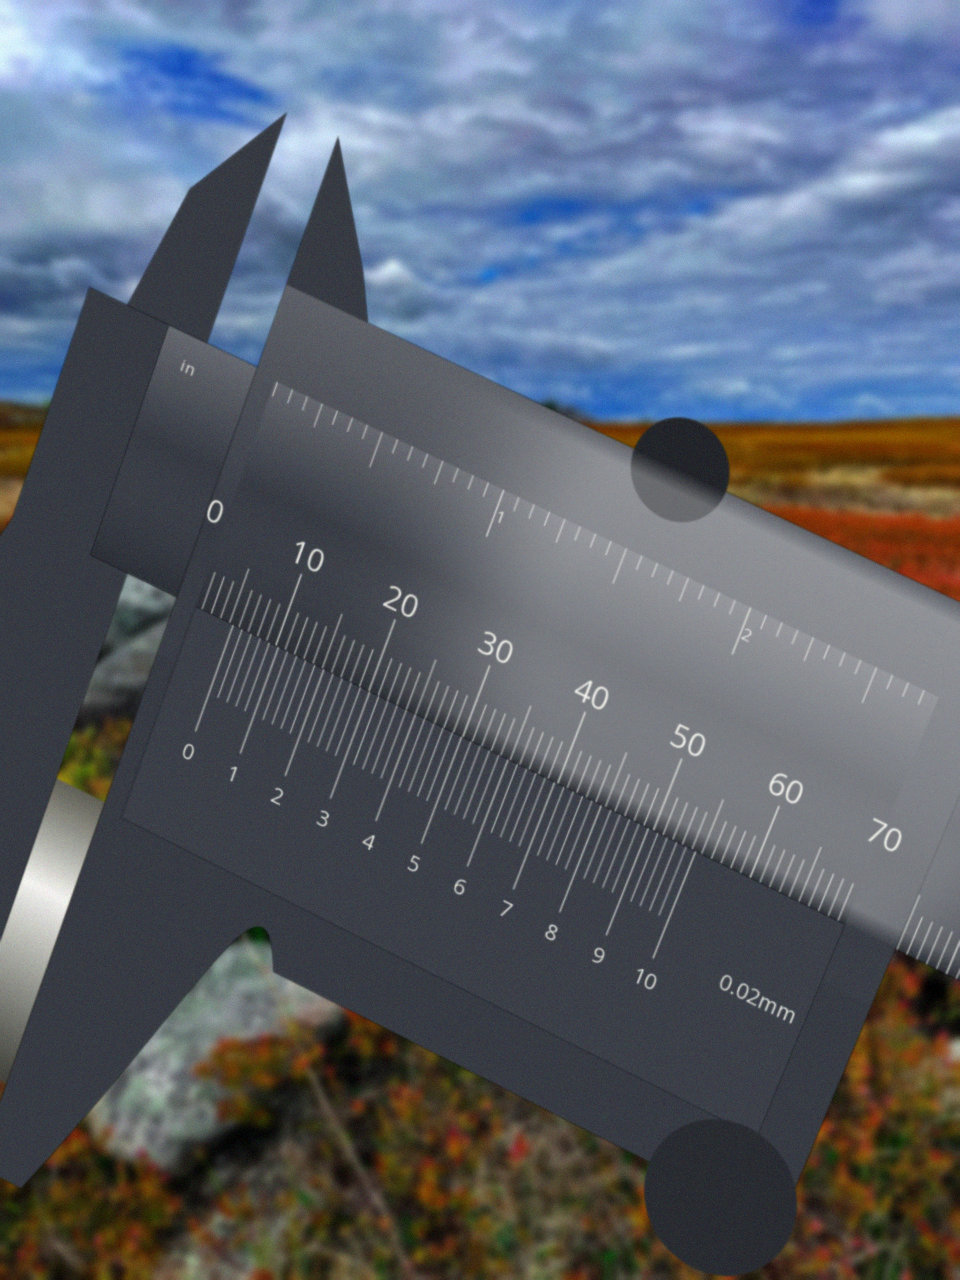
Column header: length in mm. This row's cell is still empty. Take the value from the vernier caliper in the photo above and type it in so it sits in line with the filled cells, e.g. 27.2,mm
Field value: 5.4,mm
